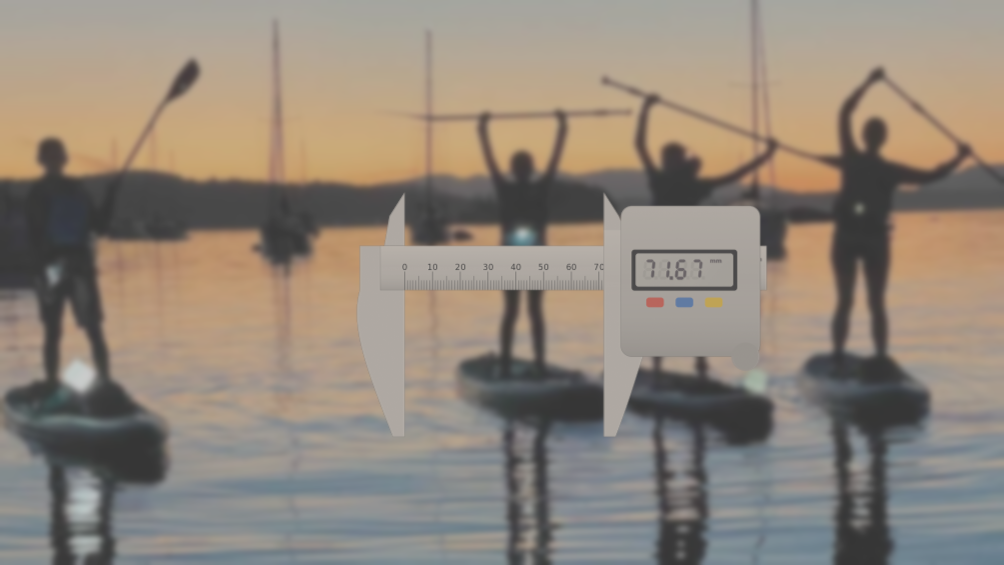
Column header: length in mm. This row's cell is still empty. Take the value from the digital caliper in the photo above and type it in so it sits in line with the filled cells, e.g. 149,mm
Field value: 71.67,mm
